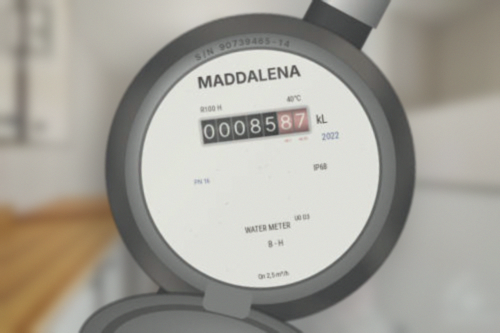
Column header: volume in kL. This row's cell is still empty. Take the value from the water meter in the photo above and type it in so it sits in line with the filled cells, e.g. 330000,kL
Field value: 85.87,kL
